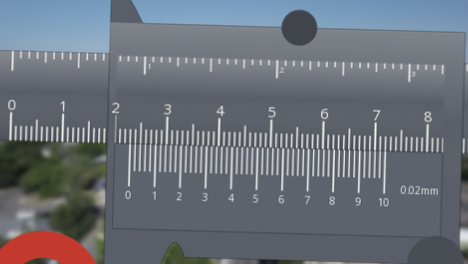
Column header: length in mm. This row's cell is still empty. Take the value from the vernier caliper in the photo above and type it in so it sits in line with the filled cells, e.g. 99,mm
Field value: 23.0,mm
